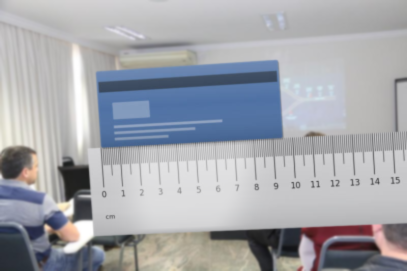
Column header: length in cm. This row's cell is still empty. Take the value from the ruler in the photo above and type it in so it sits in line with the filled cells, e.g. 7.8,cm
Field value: 9.5,cm
